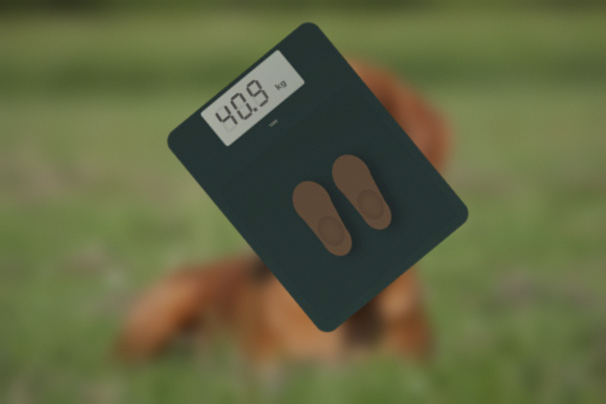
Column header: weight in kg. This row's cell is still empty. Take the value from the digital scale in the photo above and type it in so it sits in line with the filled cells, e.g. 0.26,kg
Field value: 40.9,kg
